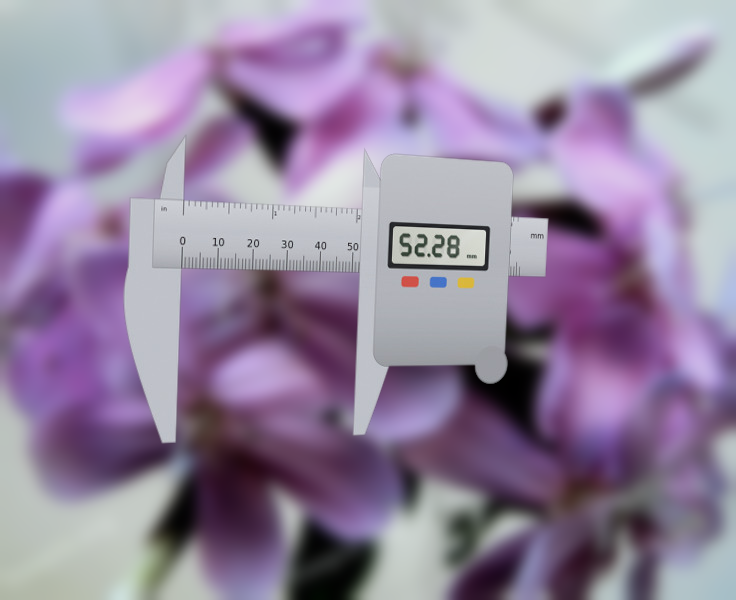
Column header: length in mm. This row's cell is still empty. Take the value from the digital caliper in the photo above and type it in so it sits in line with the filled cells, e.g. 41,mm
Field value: 52.28,mm
